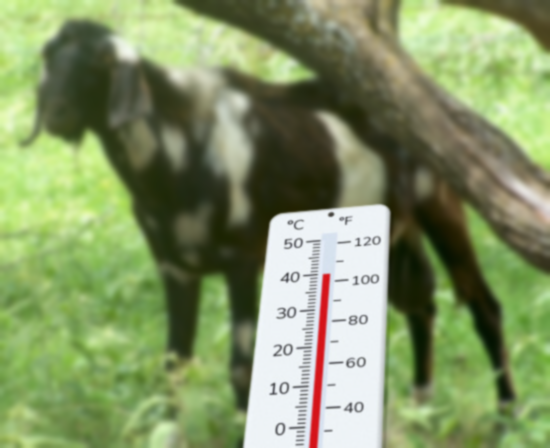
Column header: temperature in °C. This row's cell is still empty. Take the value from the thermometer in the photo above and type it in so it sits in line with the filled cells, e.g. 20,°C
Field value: 40,°C
